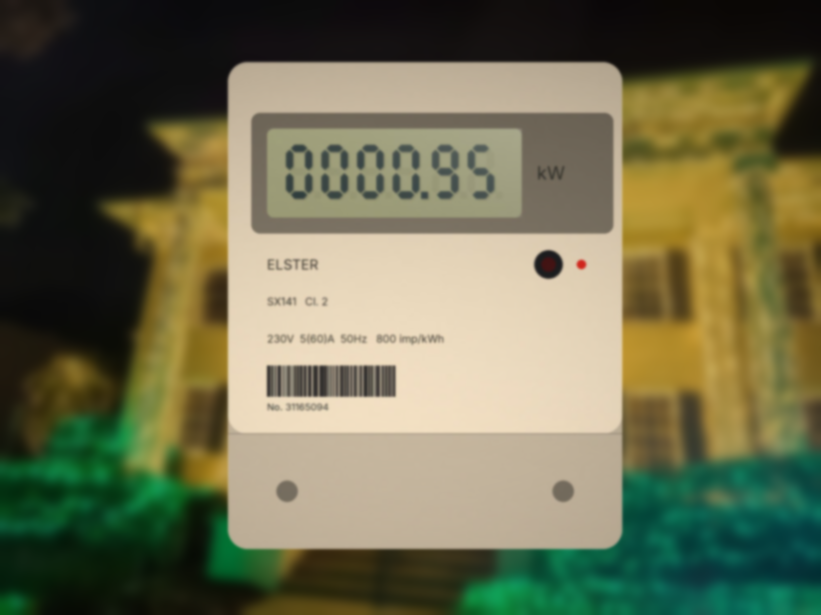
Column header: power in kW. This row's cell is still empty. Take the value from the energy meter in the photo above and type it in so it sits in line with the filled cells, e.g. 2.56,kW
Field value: 0.95,kW
